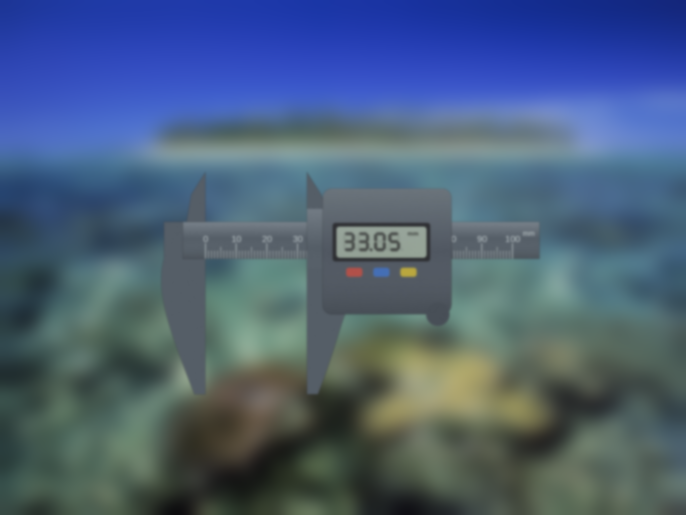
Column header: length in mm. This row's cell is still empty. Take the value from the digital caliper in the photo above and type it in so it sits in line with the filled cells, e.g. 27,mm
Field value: 33.05,mm
